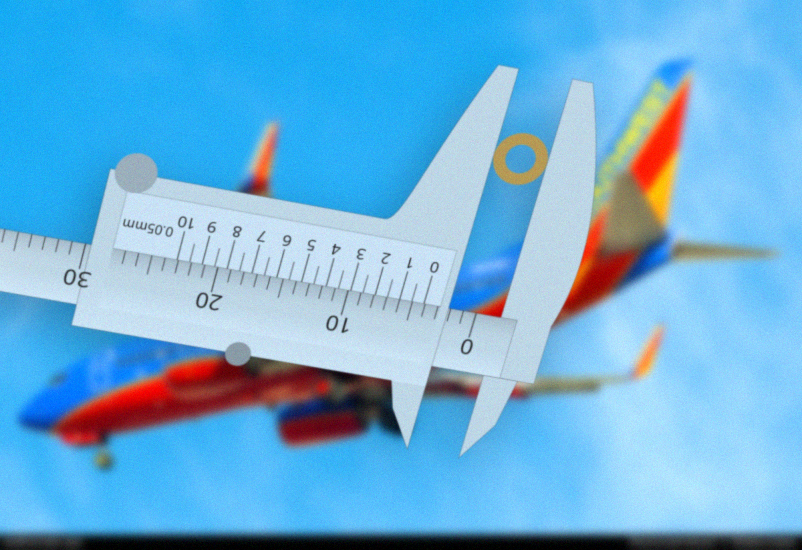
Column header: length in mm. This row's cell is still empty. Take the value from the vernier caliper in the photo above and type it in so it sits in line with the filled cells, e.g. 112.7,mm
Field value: 4.1,mm
